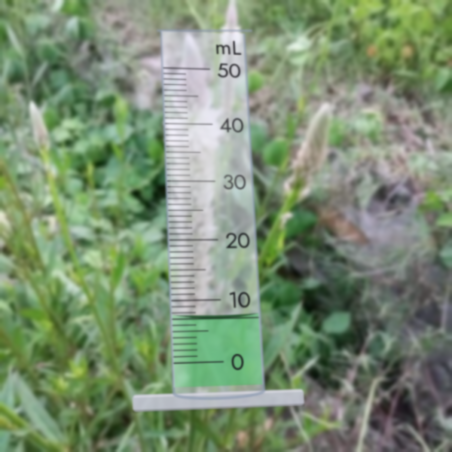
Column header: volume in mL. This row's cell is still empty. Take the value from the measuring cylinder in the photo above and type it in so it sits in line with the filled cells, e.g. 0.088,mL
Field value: 7,mL
